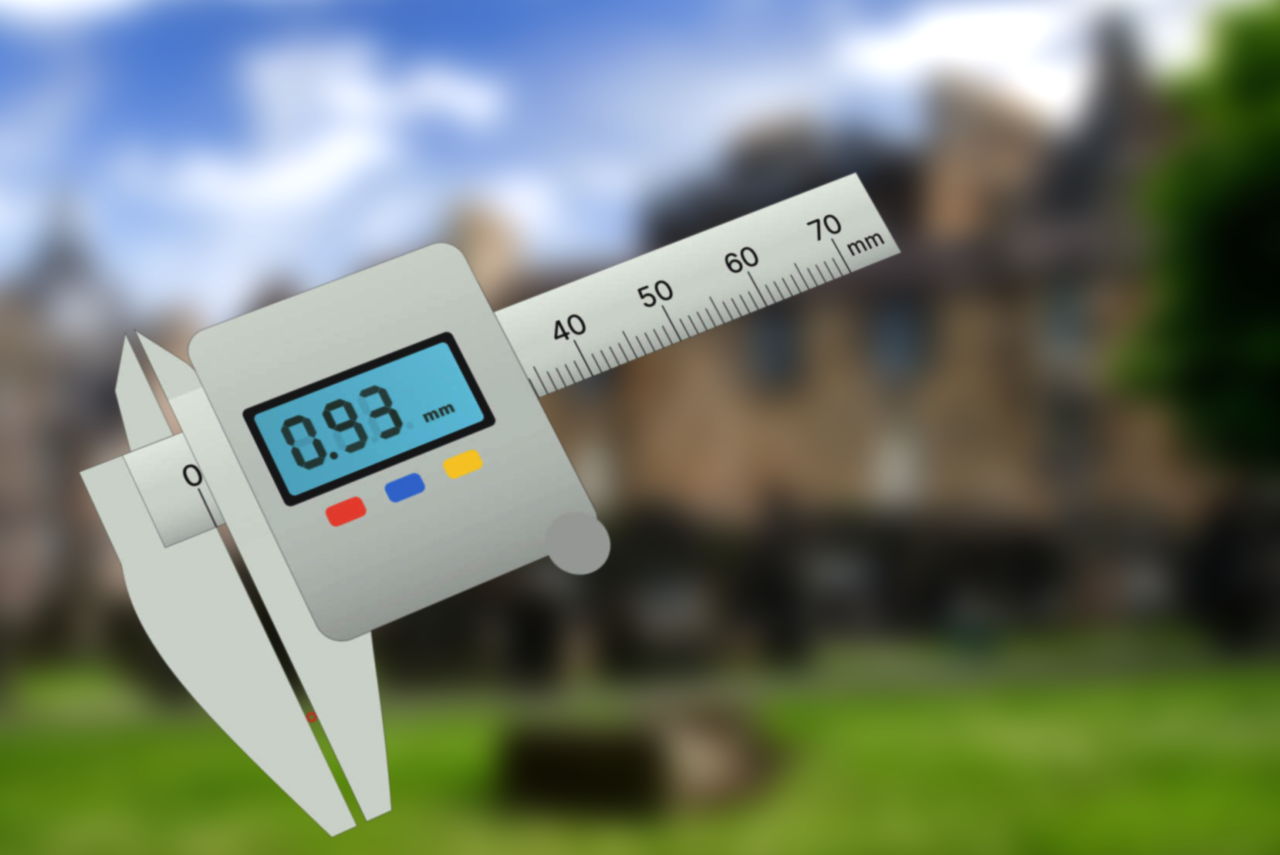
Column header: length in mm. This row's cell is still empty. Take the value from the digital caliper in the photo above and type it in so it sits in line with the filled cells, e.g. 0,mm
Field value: 0.93,mm
